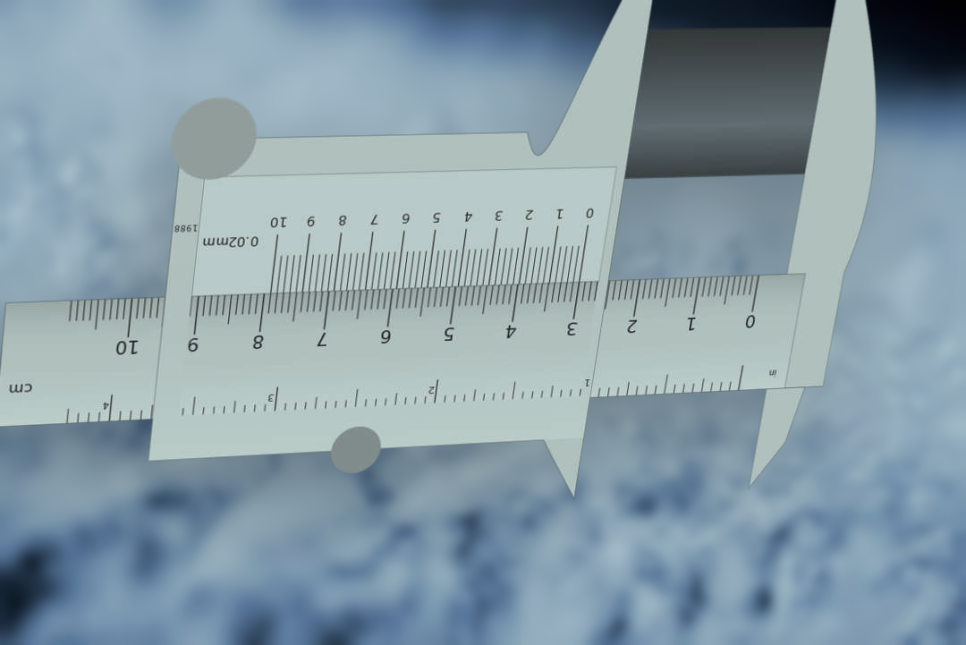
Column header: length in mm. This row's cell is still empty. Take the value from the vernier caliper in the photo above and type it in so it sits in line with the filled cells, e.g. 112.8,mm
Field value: 30.0,mm
